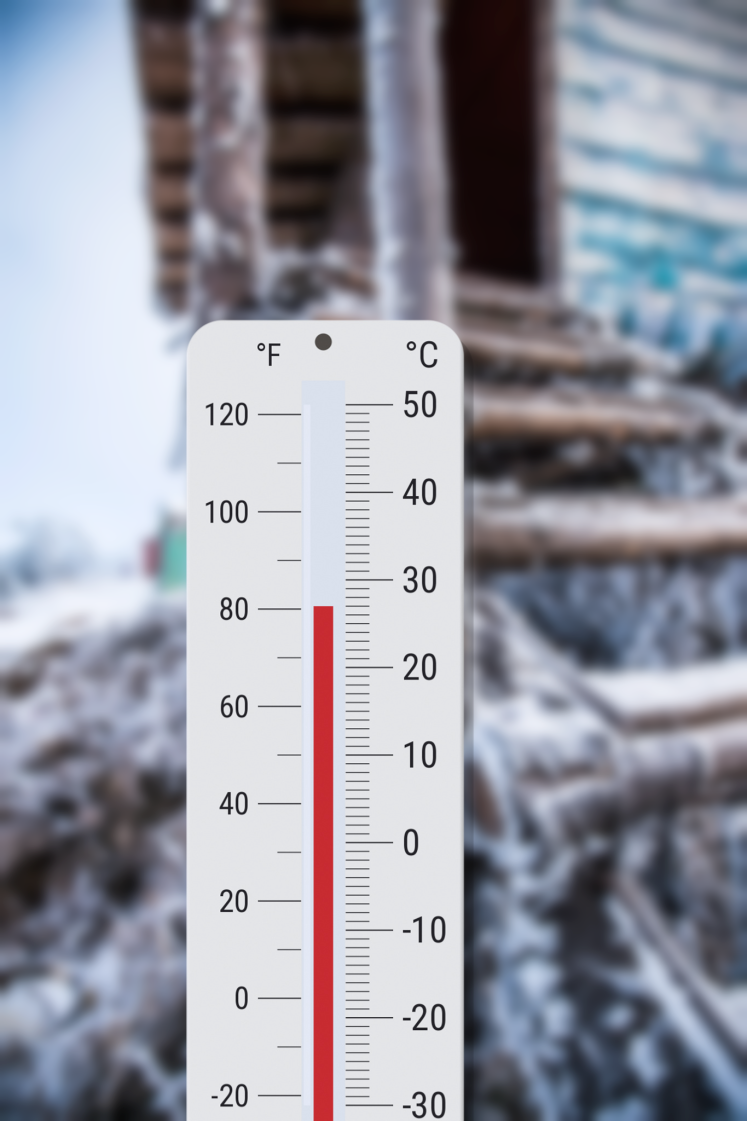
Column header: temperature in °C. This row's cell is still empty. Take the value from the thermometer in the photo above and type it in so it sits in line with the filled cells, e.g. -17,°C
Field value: 27,°C
